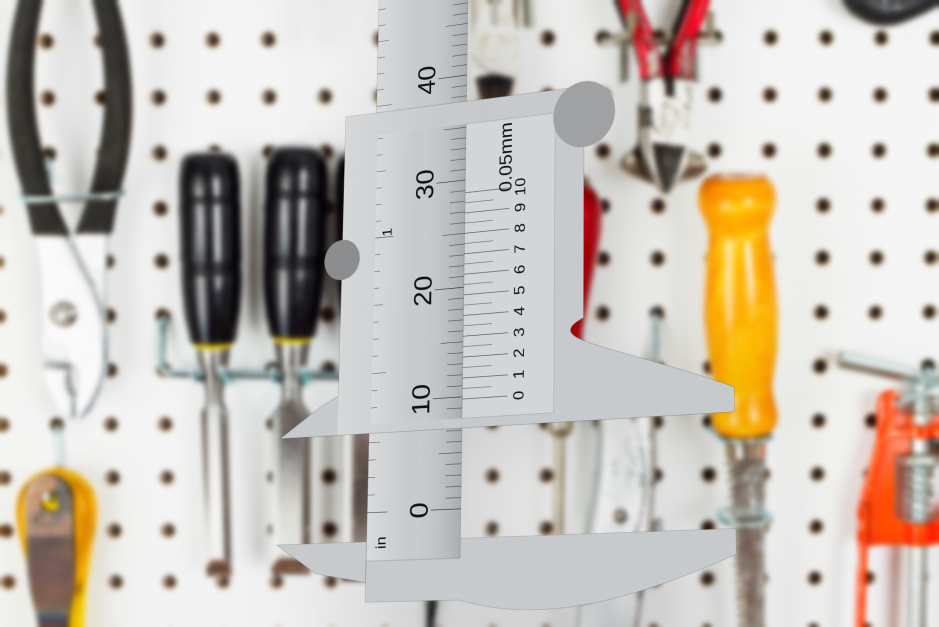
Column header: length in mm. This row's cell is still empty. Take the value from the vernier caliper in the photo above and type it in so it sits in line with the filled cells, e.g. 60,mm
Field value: 9.8,mm
